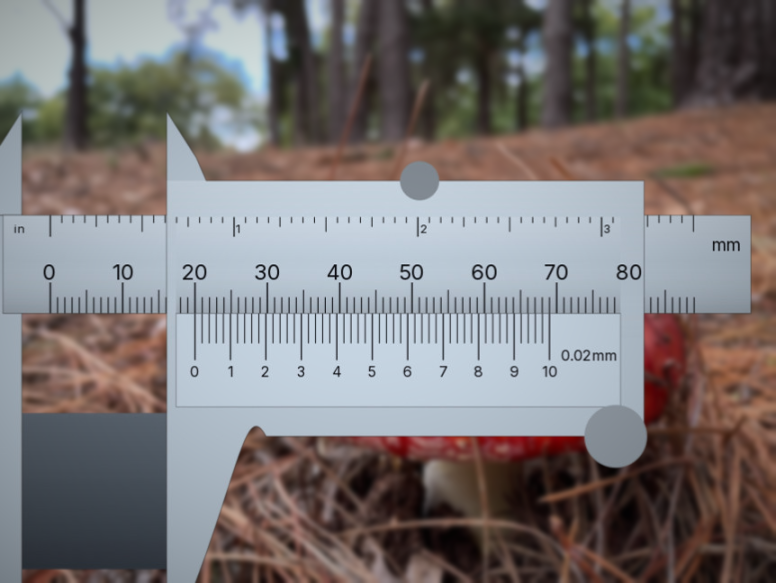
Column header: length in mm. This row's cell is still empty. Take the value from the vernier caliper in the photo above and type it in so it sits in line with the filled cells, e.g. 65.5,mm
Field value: 20.0,mm
